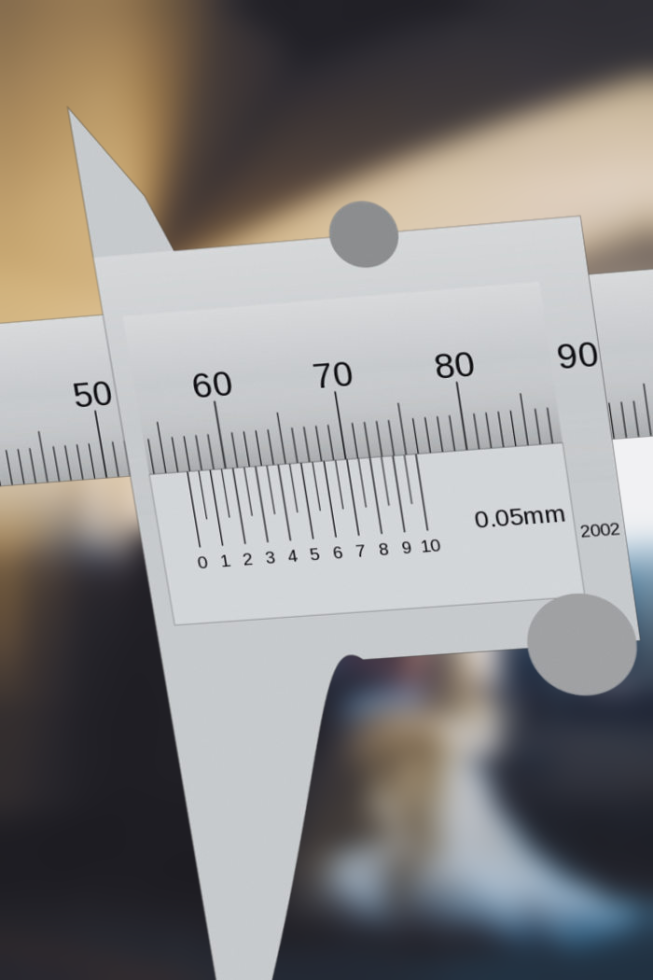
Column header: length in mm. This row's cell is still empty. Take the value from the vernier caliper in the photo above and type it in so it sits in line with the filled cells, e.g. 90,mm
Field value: 56.8,mm
